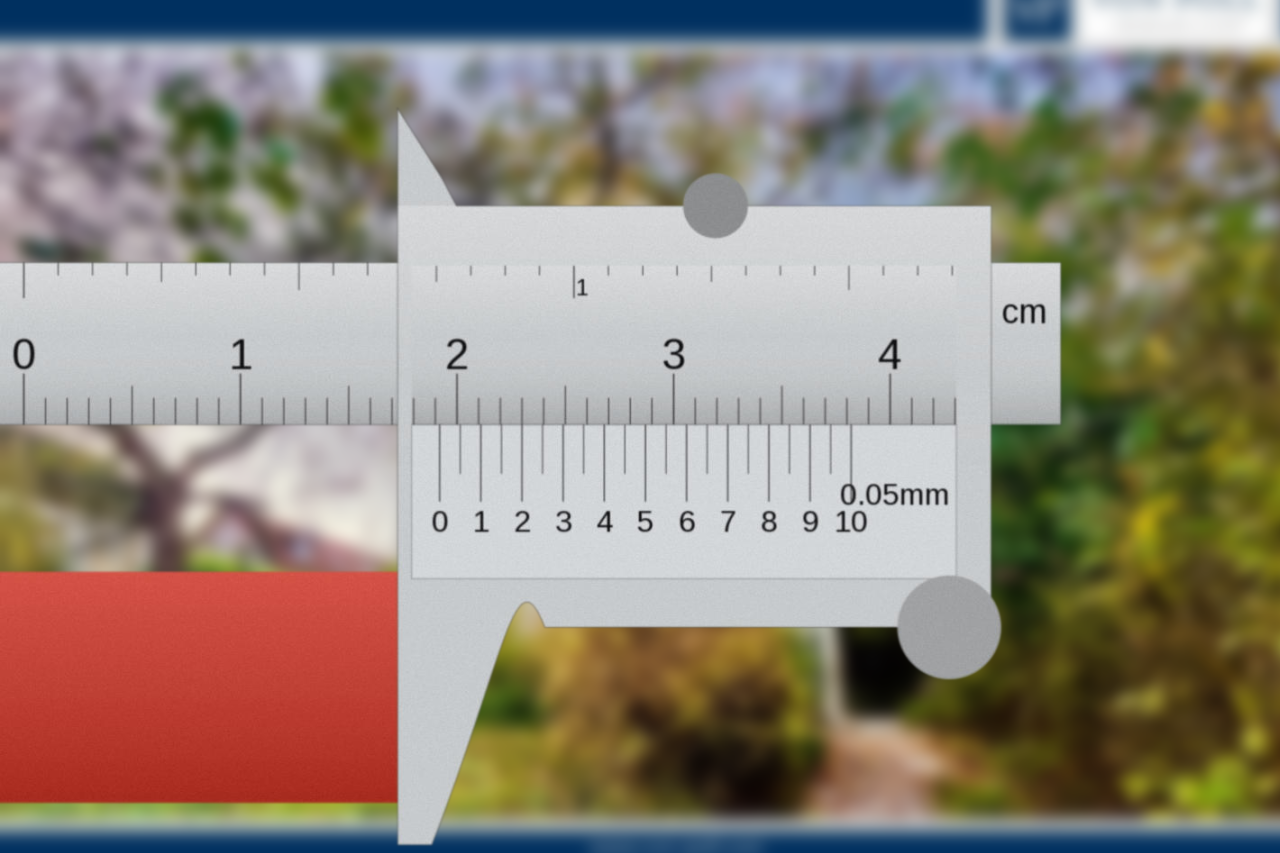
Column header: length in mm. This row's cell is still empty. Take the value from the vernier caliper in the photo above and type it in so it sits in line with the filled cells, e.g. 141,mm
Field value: 19.2,mm
